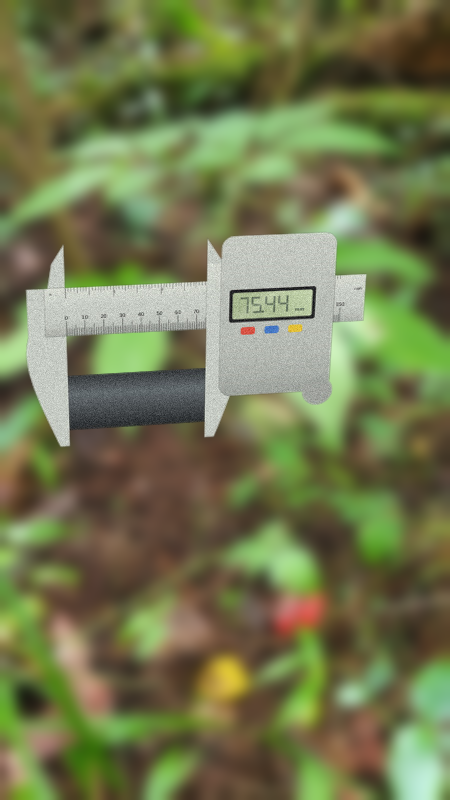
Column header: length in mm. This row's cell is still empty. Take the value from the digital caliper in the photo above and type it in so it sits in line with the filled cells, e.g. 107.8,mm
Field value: 75.44,mm
